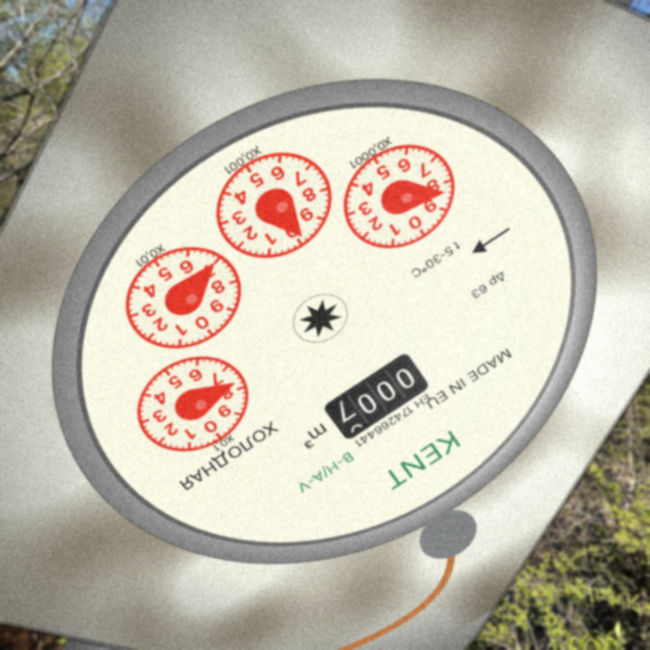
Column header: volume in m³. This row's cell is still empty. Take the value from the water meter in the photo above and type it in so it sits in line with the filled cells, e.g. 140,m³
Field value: 6.7698,m³
